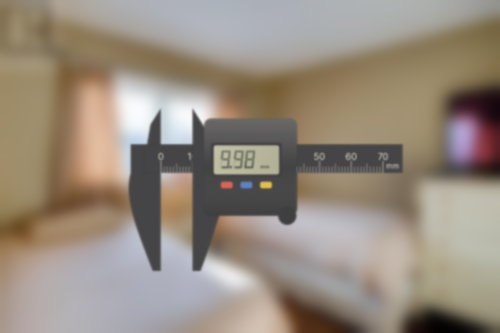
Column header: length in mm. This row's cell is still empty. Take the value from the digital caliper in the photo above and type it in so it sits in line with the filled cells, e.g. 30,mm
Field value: 9.98,mm
